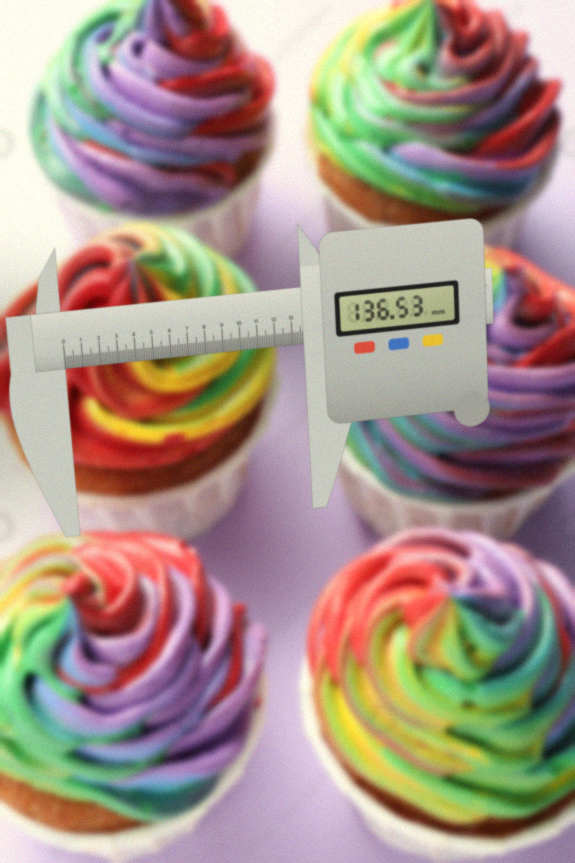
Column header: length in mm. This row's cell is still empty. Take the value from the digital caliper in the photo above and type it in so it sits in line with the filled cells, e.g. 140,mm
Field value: 136.53,mm
